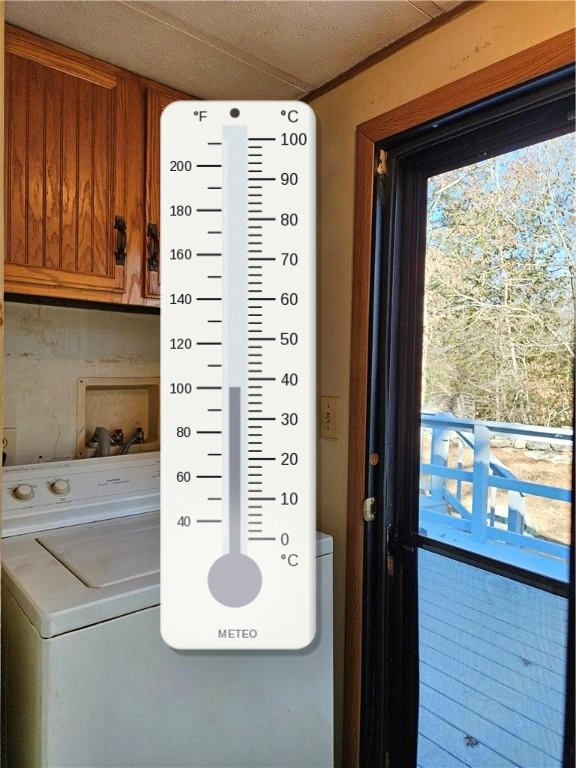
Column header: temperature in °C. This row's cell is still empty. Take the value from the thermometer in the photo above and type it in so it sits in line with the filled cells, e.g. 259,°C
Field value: 38,°C
